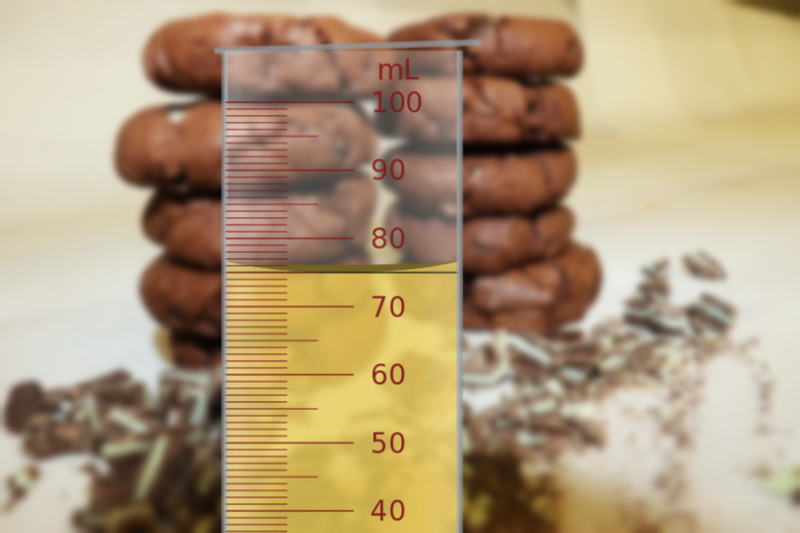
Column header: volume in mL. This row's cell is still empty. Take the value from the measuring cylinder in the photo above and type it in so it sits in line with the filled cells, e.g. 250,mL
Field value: 75,mL
